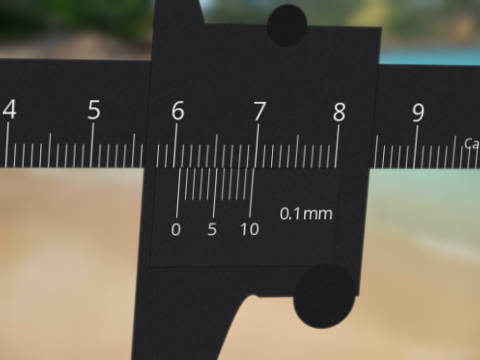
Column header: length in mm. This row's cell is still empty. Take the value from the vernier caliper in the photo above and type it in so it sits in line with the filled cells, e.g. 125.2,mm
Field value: 60.8,mm
